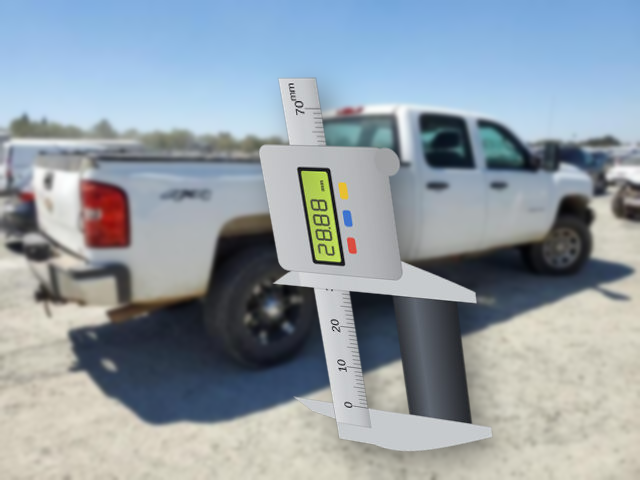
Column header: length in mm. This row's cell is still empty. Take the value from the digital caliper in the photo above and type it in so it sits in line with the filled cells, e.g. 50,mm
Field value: 28.88,mm
